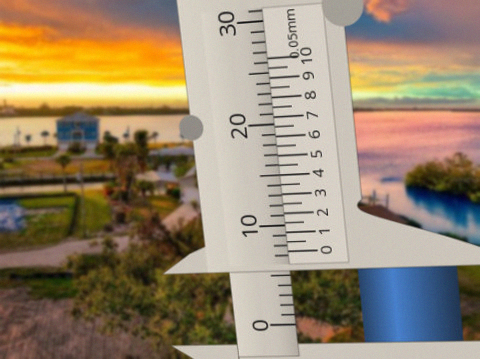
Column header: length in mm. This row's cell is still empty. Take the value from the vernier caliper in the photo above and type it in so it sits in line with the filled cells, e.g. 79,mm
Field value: 7.4,mm
